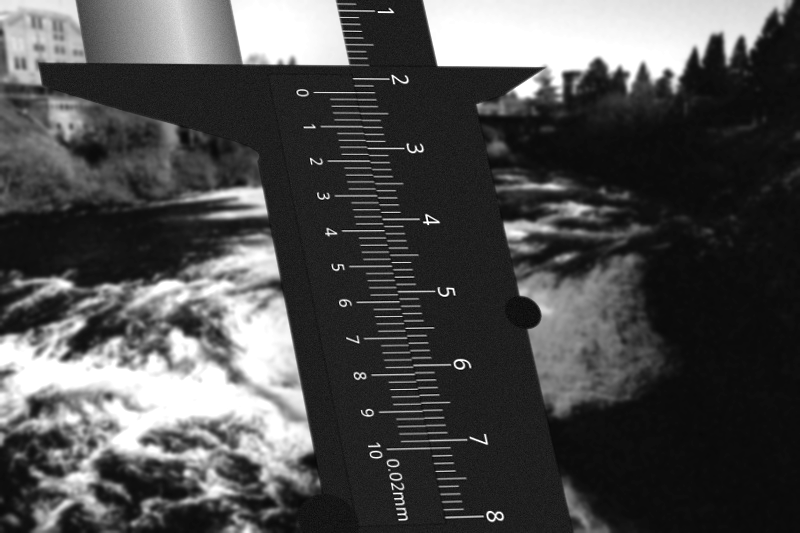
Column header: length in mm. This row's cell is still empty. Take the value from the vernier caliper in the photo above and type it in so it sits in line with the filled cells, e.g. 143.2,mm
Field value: 22.0,mm
